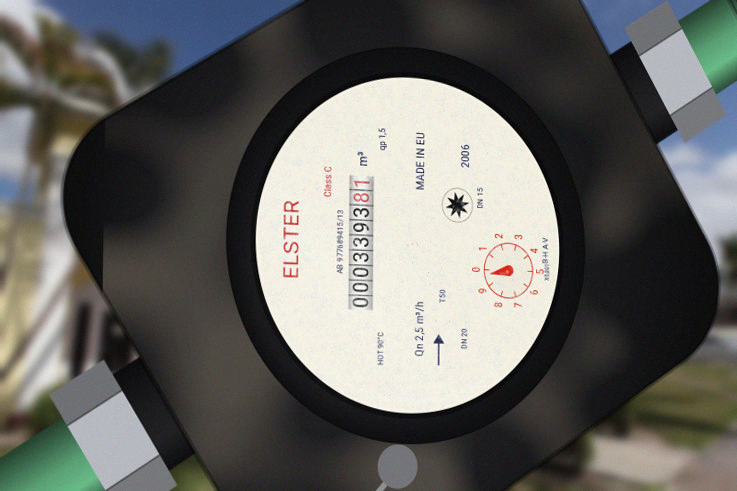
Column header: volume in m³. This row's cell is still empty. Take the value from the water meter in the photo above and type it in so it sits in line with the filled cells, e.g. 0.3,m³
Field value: 3393.809,m³
